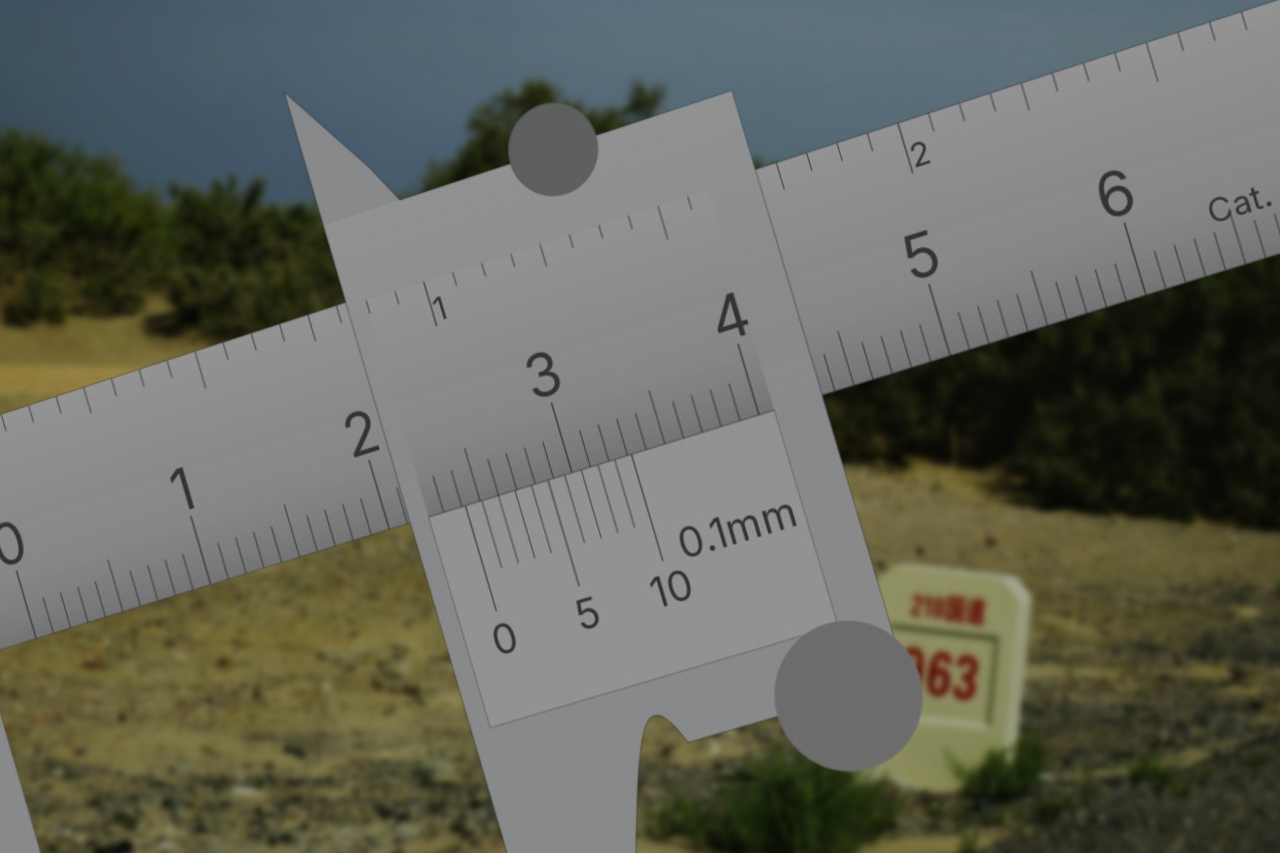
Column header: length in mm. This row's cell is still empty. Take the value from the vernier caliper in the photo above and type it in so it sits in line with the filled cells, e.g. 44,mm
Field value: 24.2,mm
